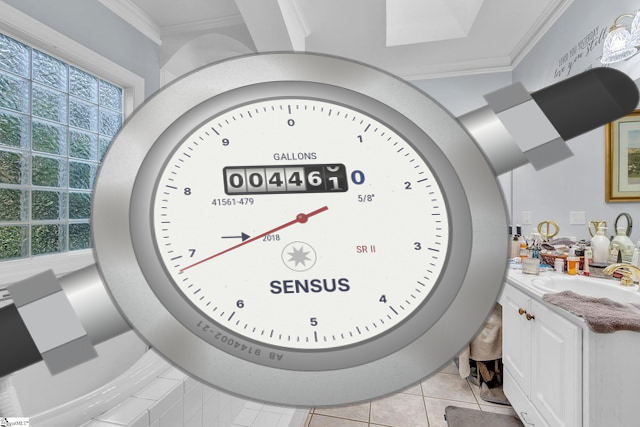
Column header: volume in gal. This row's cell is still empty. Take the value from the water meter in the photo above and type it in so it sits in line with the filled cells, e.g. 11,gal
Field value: 44606.8,gal
